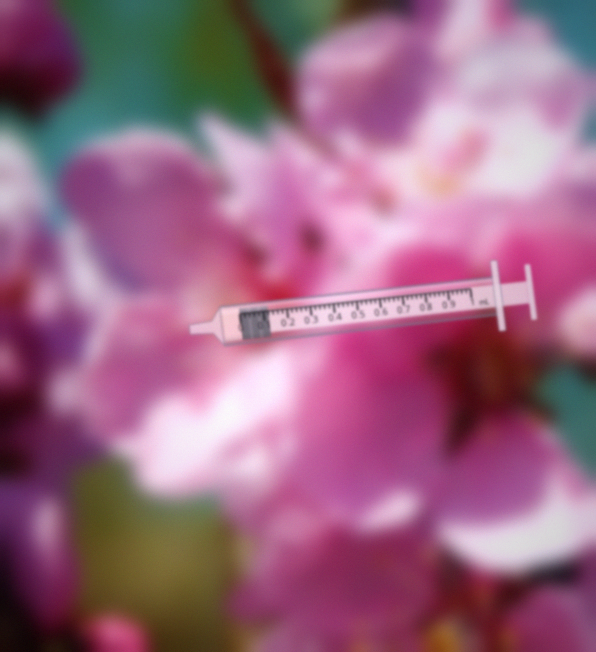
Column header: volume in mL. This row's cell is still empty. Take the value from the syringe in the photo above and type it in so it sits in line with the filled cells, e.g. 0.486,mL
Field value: 0,mL
